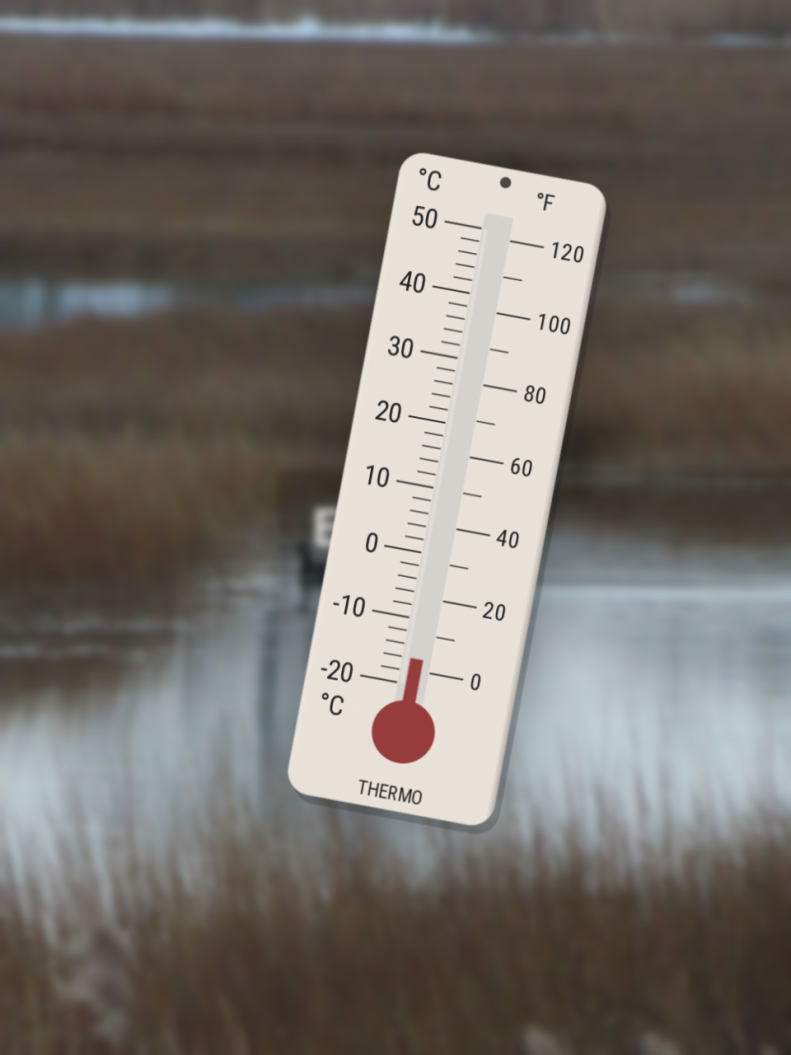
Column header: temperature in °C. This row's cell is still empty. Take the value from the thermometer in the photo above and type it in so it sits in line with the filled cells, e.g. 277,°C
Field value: -16,°C
